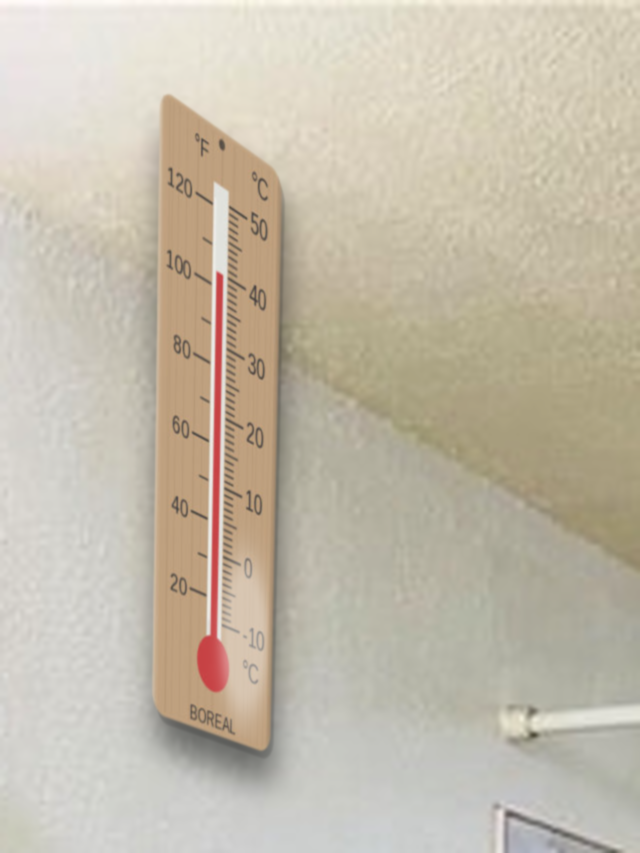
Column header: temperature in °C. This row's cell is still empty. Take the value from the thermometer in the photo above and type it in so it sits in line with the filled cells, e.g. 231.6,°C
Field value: 40,°C
